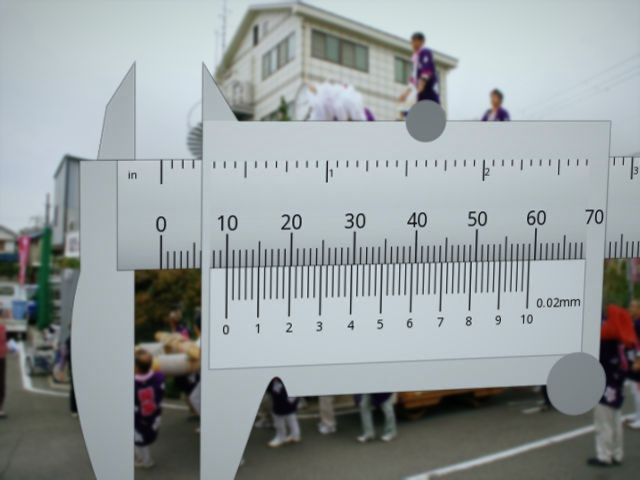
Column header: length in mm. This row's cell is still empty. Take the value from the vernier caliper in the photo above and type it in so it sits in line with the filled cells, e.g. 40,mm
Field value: 10.0,mm
